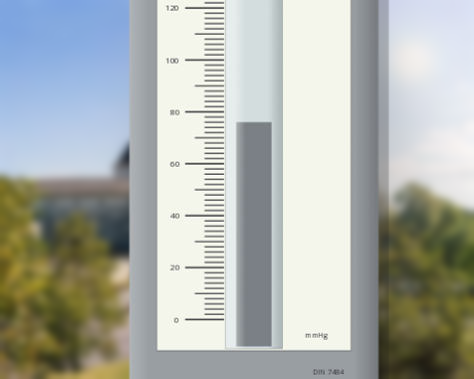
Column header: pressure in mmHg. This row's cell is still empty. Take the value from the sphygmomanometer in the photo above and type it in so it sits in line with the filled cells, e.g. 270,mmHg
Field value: 76,mmHg
